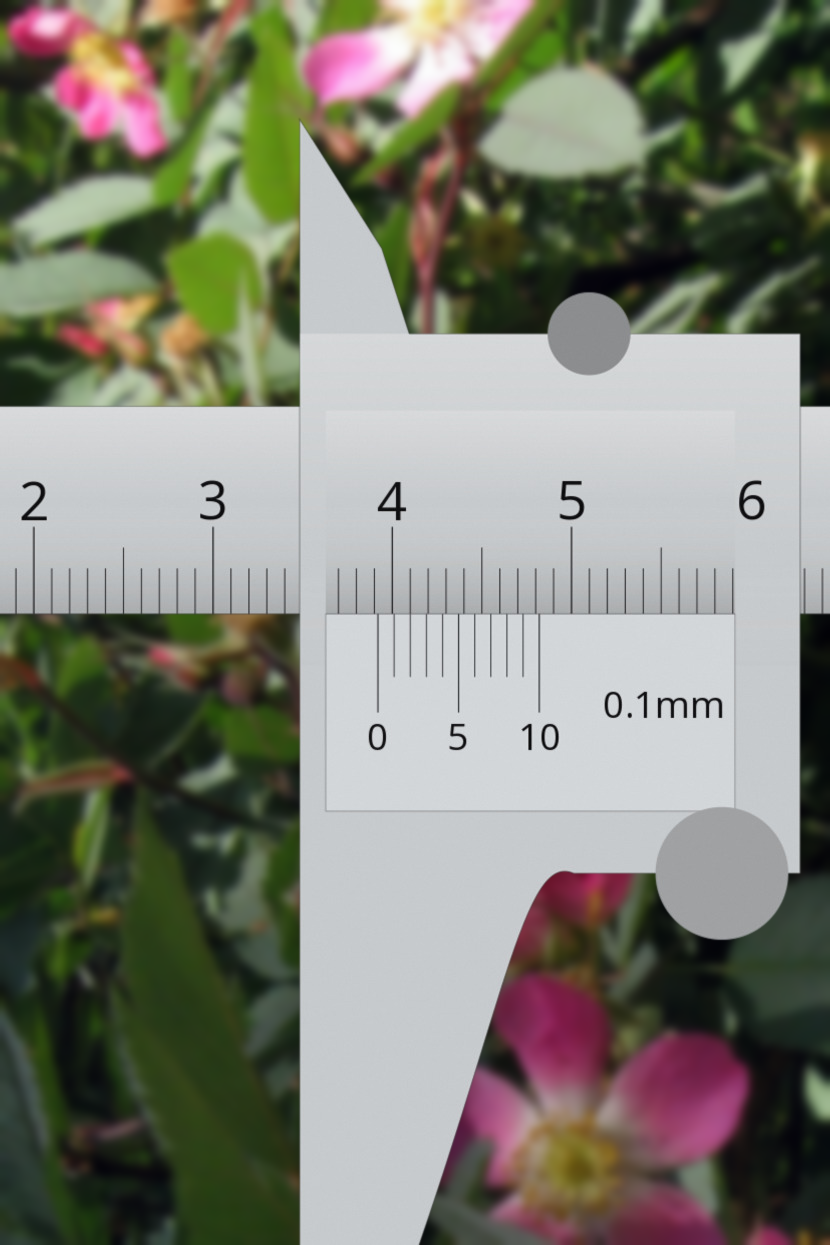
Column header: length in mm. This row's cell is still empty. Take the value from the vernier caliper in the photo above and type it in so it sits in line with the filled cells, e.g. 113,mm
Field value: 39.2,mm
